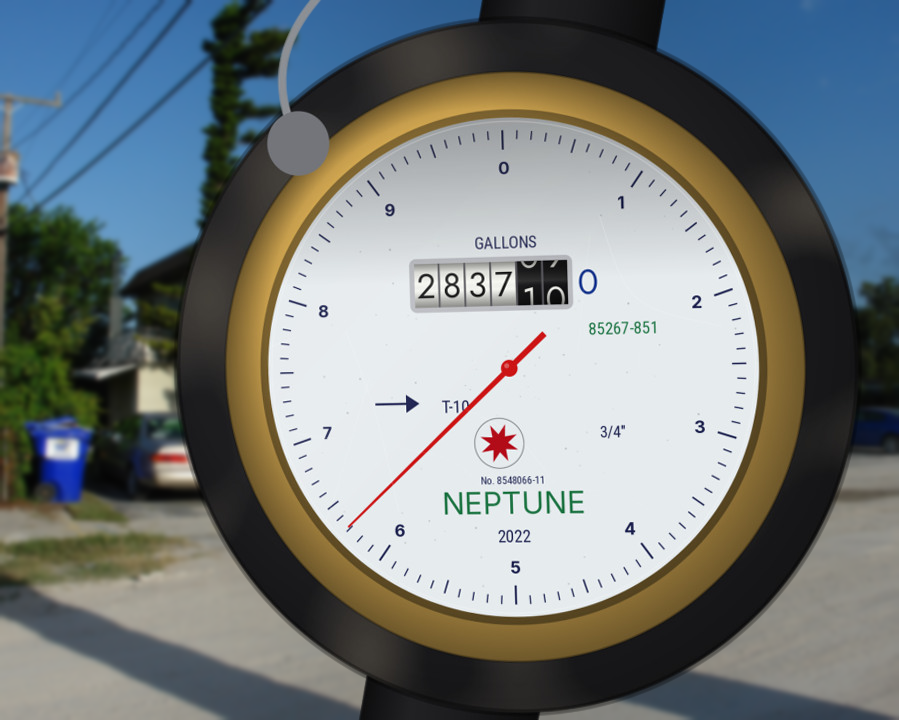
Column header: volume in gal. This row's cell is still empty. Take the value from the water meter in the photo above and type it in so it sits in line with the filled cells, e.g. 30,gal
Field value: 2837096.3,gal
